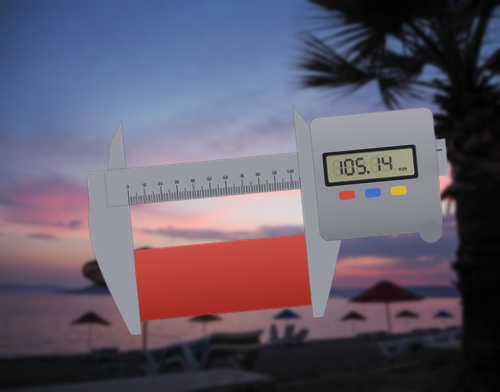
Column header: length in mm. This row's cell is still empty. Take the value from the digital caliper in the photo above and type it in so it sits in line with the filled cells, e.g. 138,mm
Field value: 105.14,mm
